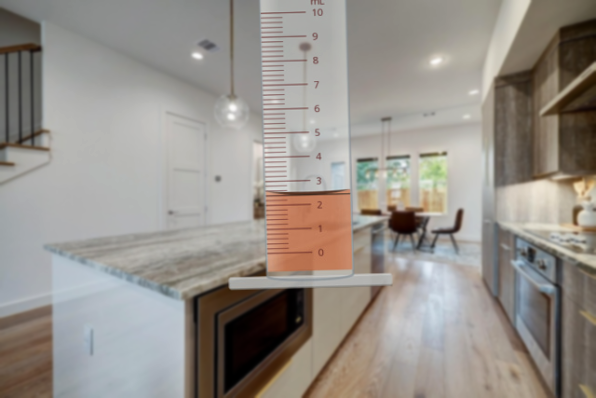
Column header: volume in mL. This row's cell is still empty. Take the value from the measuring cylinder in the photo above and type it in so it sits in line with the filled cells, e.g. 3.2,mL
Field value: 2.4,mL
